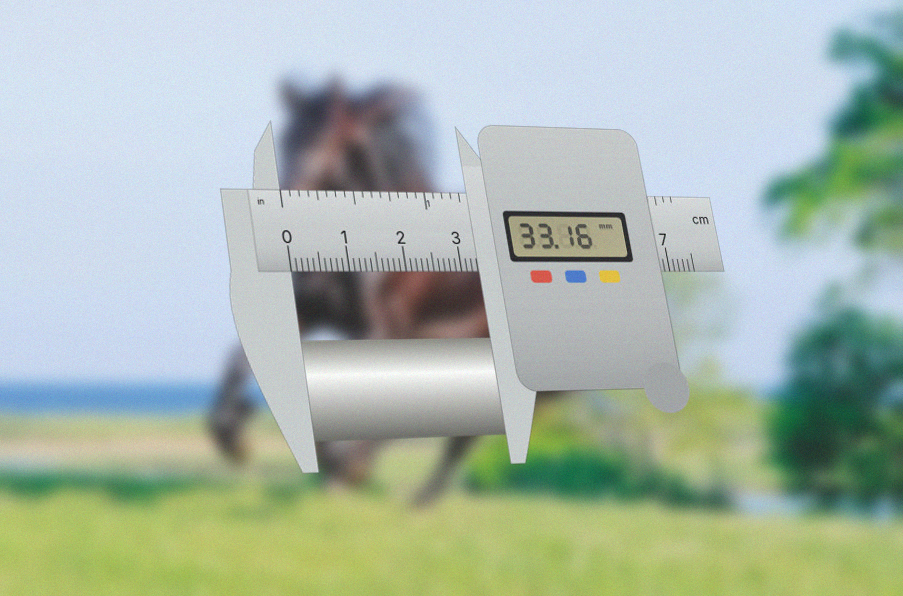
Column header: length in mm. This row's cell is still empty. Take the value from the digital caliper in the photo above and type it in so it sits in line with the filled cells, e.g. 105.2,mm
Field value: 33.16,mm
